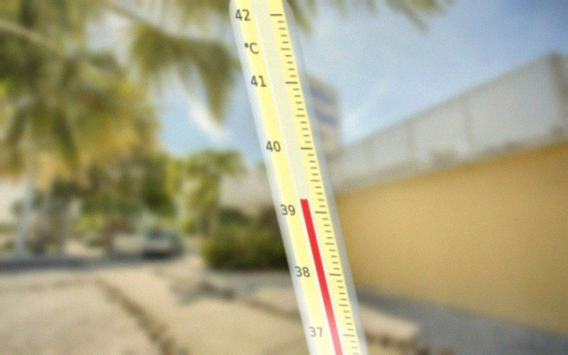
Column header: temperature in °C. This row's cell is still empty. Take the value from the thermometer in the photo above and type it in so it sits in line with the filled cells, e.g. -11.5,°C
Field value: 39.2,°C
